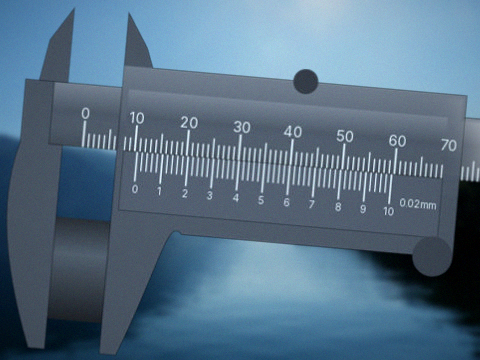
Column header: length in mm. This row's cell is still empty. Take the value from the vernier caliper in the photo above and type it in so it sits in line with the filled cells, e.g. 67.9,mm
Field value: 10.5,mm
